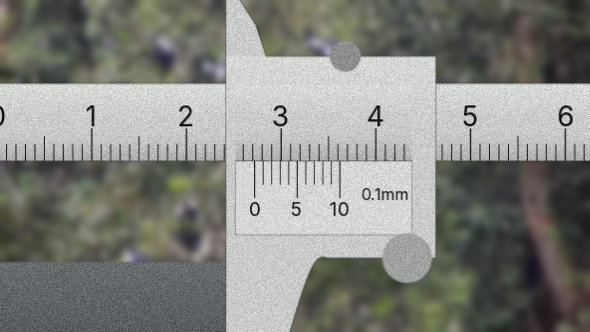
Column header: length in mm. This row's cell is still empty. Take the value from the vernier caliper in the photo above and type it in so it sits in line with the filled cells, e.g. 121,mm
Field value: 27.2,mm
